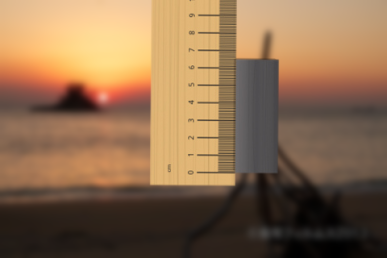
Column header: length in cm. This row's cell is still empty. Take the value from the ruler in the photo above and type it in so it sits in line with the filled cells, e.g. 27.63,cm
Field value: 6.5,cm
